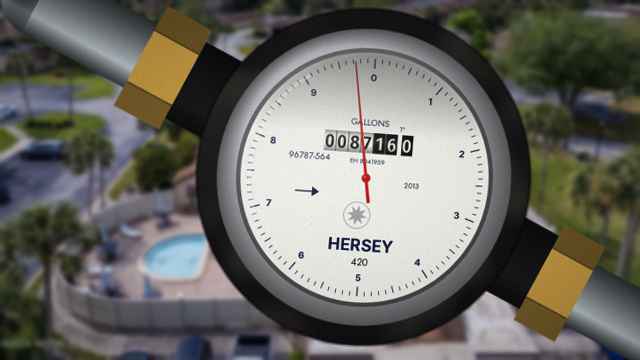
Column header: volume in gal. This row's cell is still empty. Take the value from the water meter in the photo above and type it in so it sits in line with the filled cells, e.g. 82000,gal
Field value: 87159.7,gal
